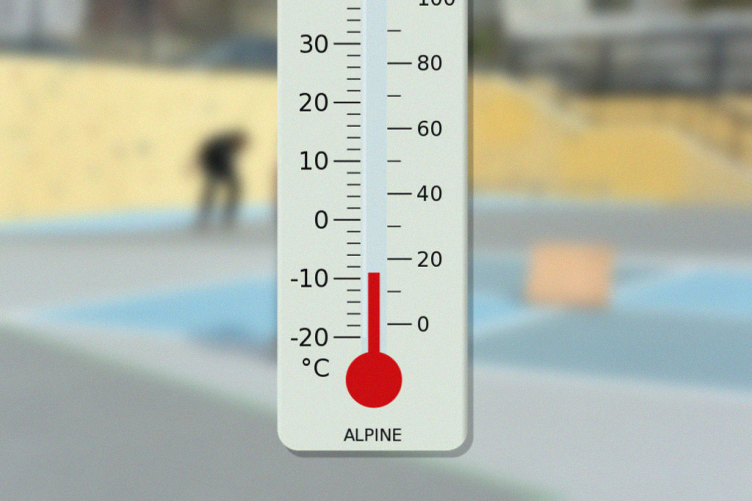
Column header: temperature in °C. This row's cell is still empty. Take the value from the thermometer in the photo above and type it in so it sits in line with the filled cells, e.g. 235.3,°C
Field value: -9,°C
